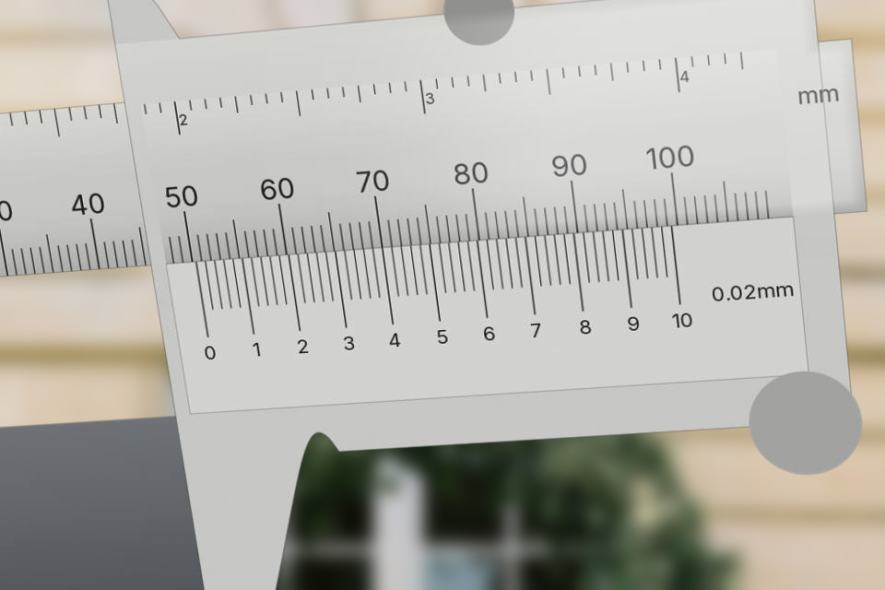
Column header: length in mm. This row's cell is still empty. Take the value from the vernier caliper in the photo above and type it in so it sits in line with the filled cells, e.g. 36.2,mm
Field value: 50.4,mm
